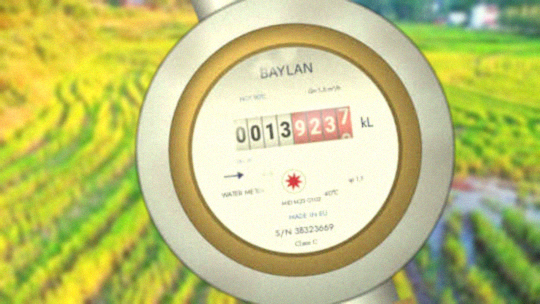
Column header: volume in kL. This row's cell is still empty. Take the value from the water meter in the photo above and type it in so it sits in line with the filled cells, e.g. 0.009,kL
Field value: 13.9237,kL
